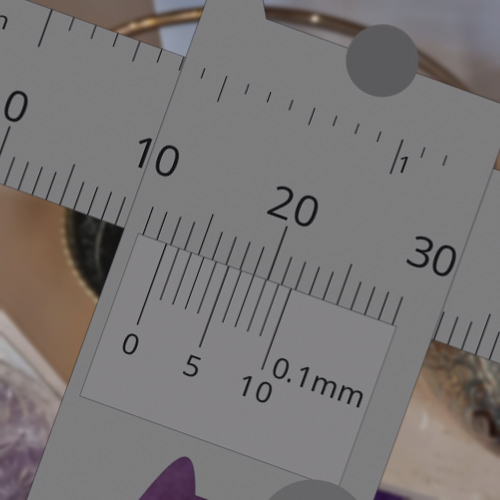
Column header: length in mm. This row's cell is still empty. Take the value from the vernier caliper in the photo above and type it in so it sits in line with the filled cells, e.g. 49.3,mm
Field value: 12.7,mm
